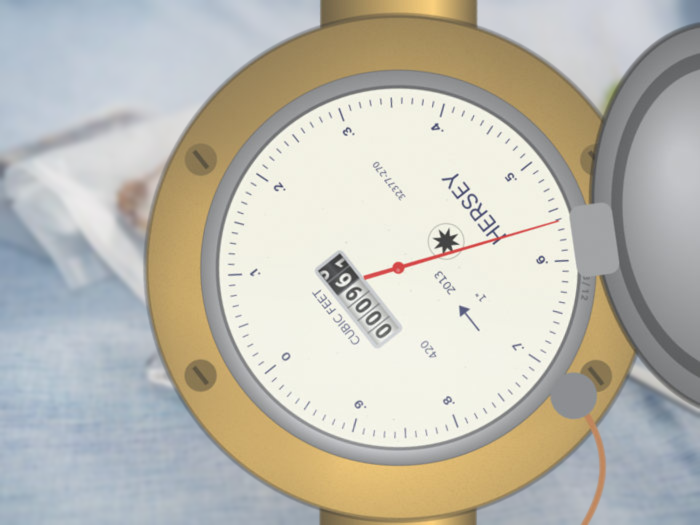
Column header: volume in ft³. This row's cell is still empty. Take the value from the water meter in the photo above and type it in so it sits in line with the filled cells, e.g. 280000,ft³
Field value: 960.56,ft³
